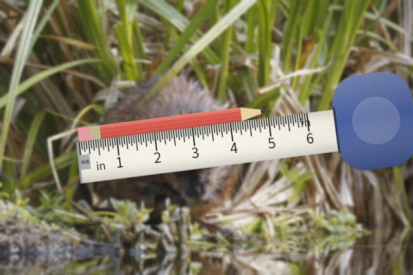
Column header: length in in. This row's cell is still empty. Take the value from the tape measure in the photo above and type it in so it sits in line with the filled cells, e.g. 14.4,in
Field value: 5,in
